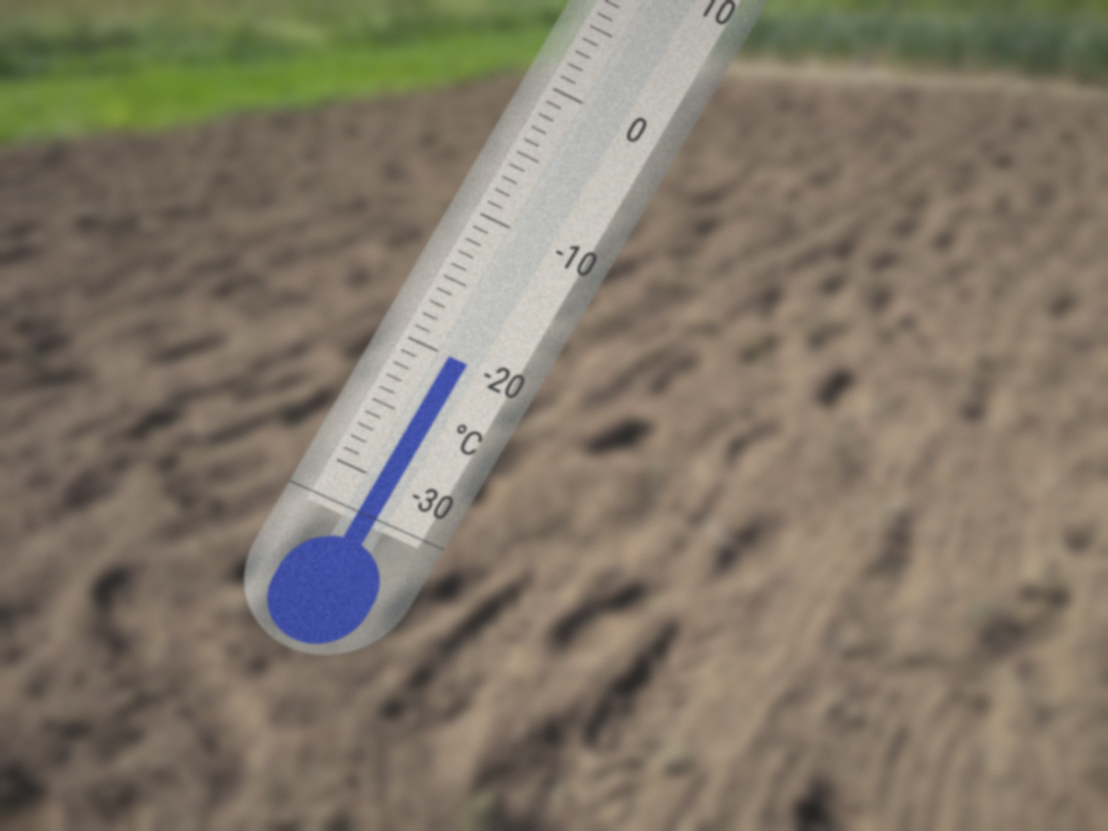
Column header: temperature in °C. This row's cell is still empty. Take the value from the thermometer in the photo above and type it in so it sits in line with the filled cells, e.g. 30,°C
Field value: -20,°C
